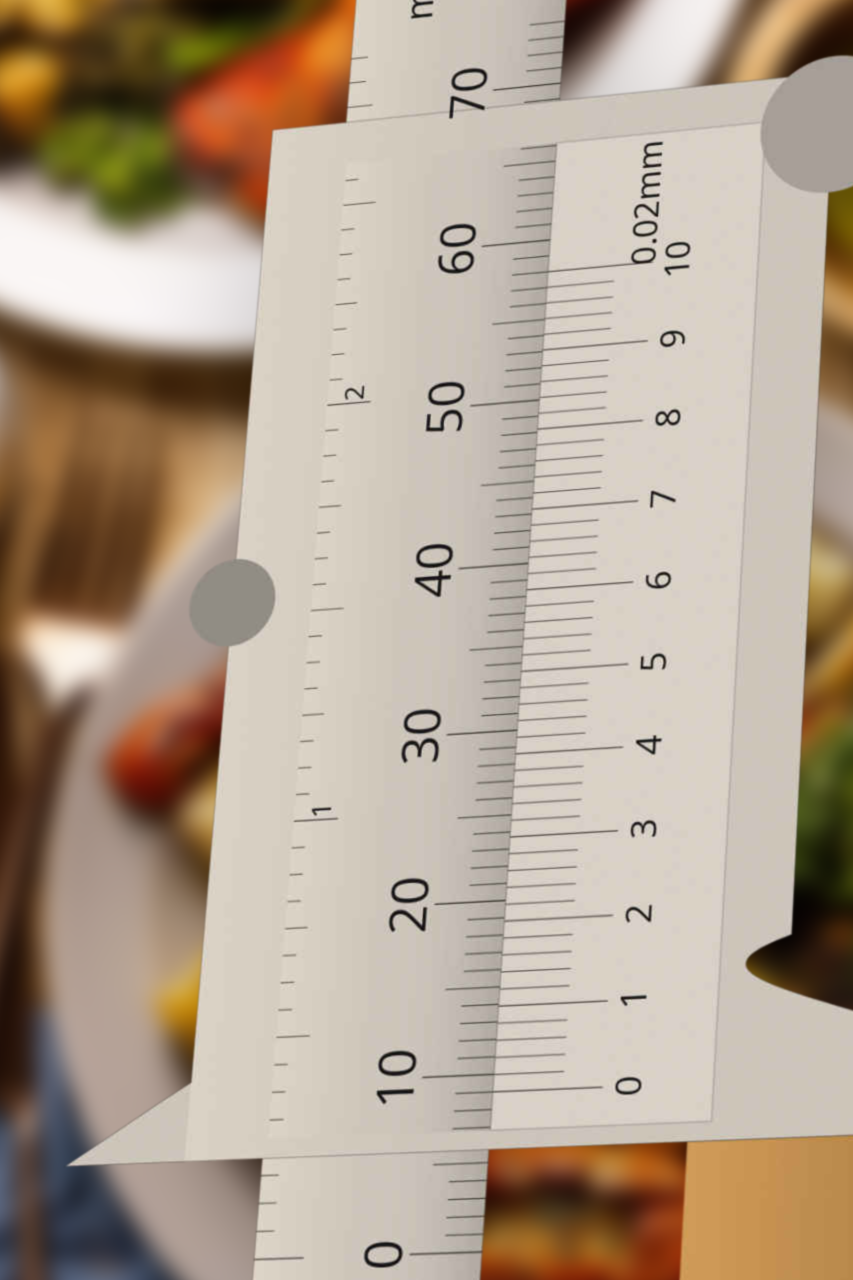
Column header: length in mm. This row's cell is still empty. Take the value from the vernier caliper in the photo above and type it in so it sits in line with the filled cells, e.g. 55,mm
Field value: 9.0,mm
